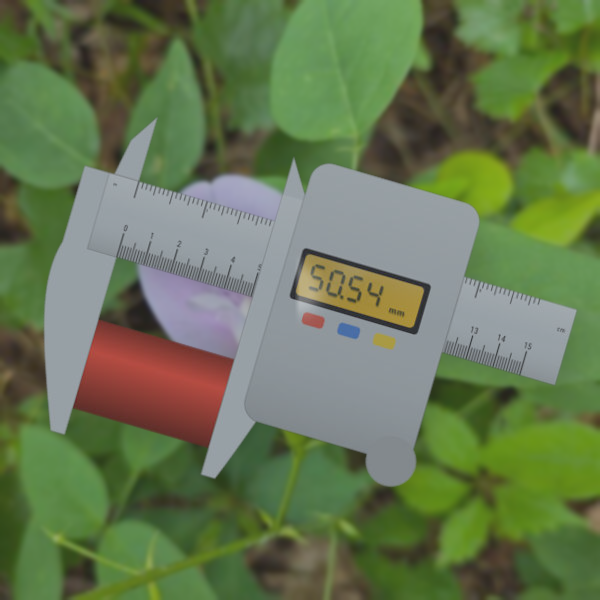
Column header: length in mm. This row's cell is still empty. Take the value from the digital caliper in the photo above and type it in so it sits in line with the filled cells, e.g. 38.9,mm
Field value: 50.54,mm
